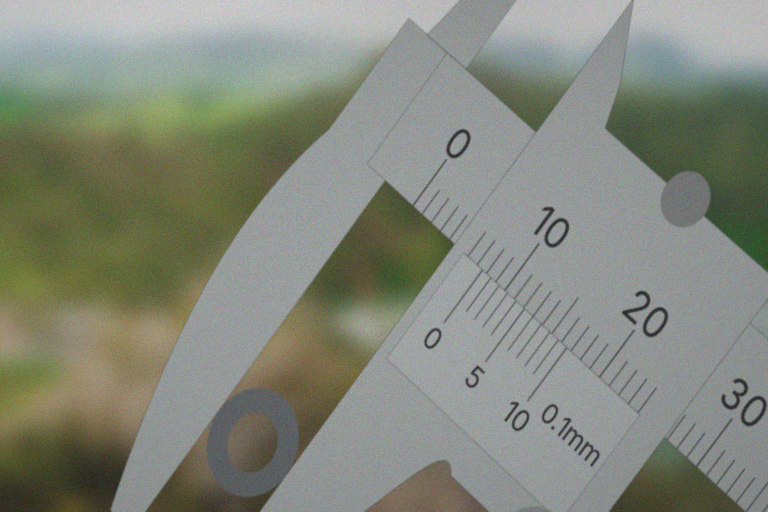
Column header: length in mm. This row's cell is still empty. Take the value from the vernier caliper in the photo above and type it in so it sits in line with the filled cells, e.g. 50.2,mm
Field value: 7.6,mm
